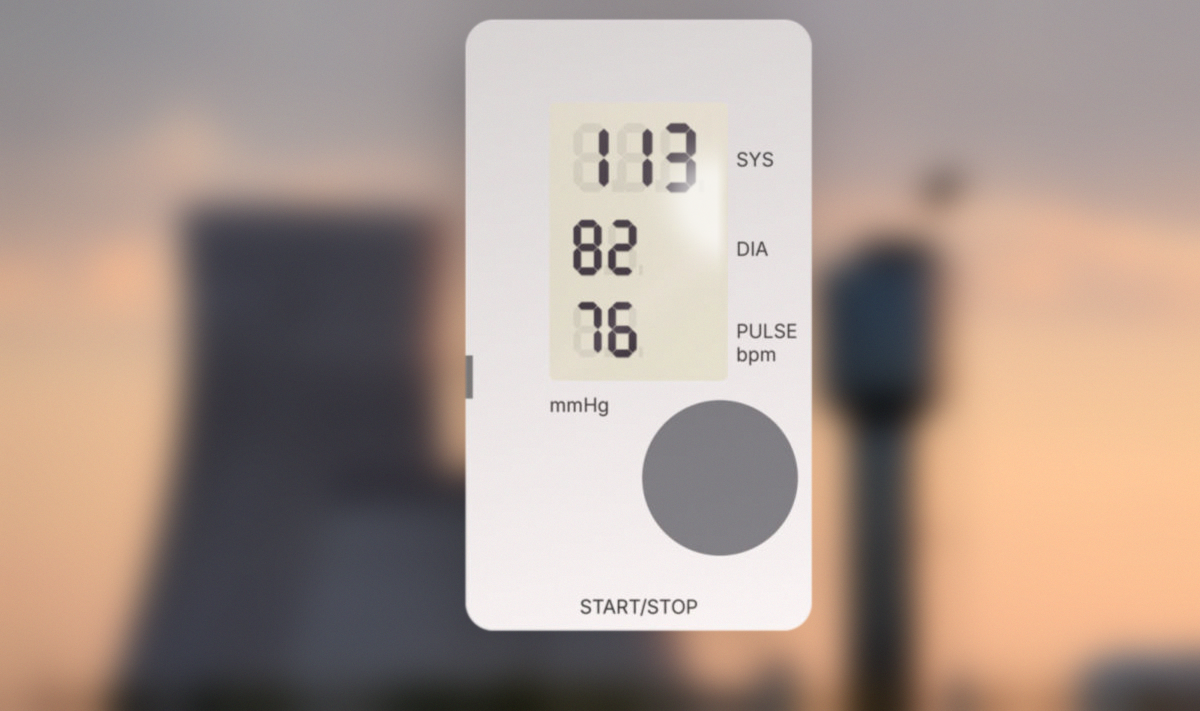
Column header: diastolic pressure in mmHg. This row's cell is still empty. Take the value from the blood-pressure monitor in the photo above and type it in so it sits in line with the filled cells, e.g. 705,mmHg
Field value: 82,mmHg
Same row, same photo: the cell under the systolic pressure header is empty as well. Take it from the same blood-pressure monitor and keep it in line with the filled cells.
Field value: 113,mmHg
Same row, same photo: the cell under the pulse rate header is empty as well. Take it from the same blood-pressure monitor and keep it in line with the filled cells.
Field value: 76,bpm
